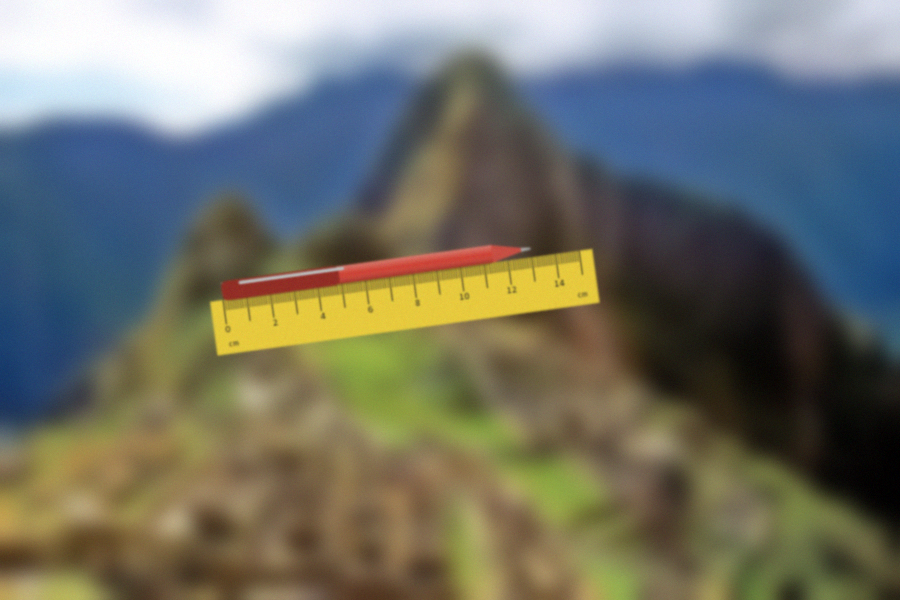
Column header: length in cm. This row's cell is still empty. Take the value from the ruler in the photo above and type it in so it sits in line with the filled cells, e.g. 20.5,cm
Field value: 13,cm
